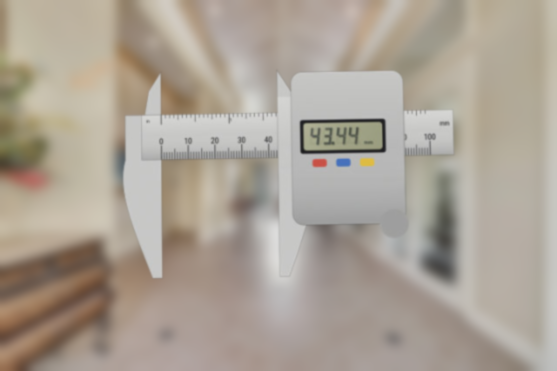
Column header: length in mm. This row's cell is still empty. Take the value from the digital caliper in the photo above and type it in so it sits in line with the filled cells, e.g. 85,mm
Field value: 43.44,mm
